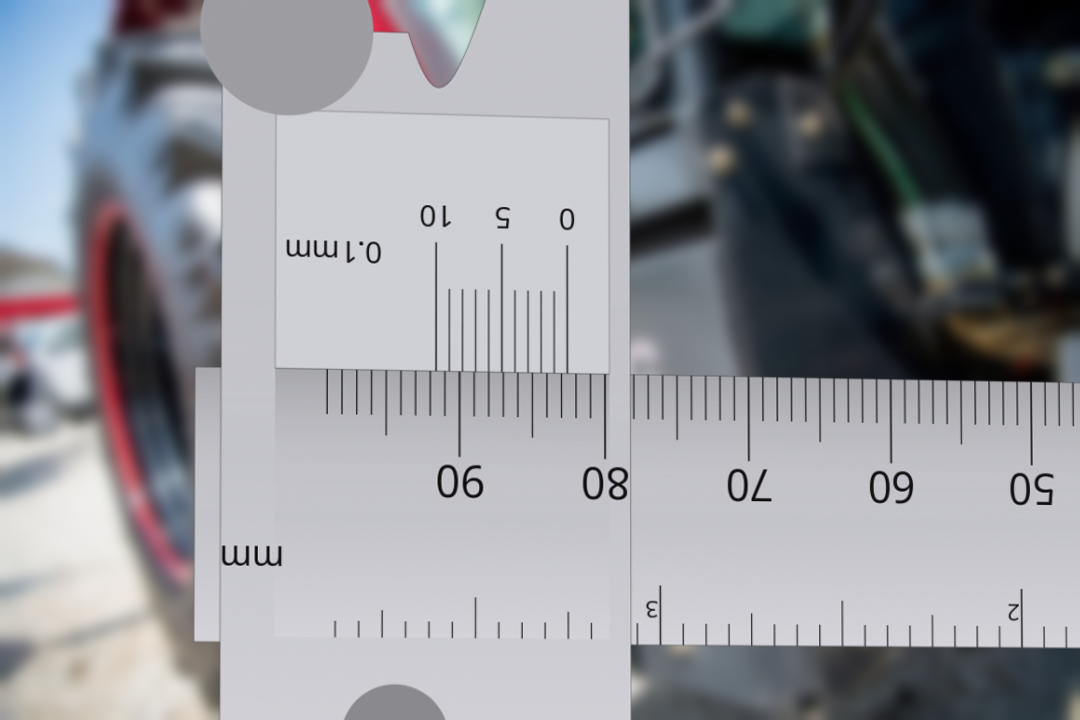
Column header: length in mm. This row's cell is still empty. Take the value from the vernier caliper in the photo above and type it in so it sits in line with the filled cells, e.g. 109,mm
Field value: 82.6,mm
